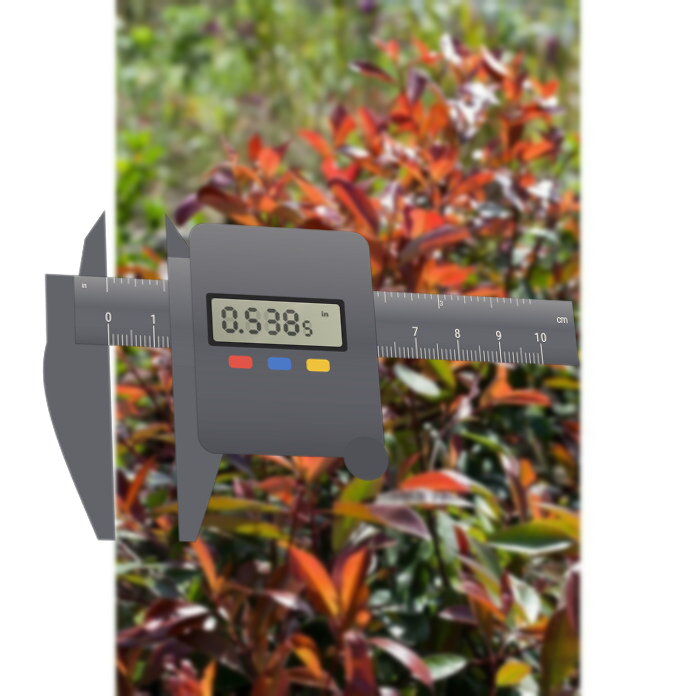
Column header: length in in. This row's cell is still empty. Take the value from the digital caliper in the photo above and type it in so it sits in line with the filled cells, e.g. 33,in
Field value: 0.5385,in
